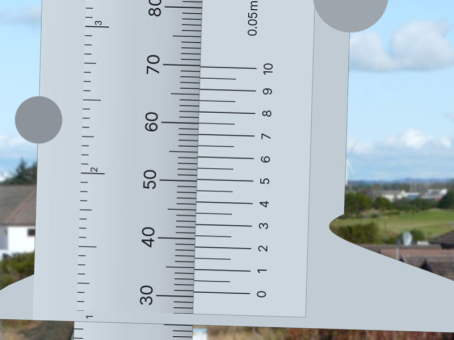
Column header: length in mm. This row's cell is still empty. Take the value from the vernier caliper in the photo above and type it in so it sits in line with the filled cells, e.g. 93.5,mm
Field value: 30.8,mm
